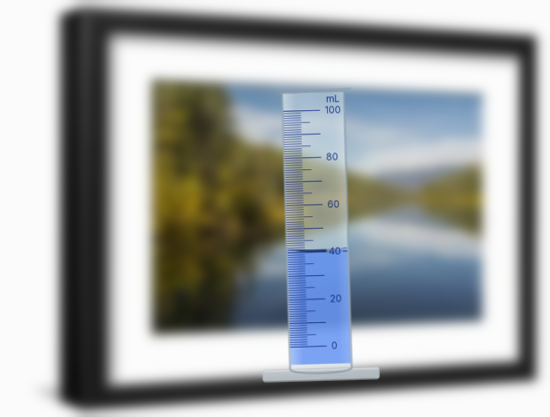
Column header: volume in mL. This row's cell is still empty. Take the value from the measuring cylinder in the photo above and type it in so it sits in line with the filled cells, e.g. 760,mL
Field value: 40,mL
